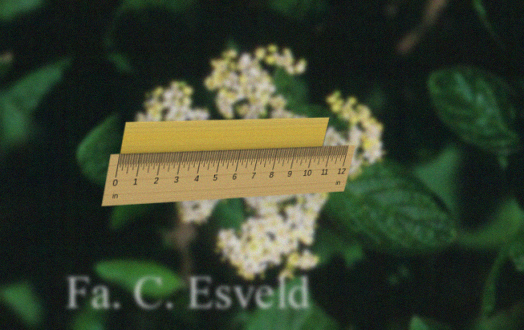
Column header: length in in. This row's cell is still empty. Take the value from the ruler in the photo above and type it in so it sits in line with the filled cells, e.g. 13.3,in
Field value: 10.5,in
